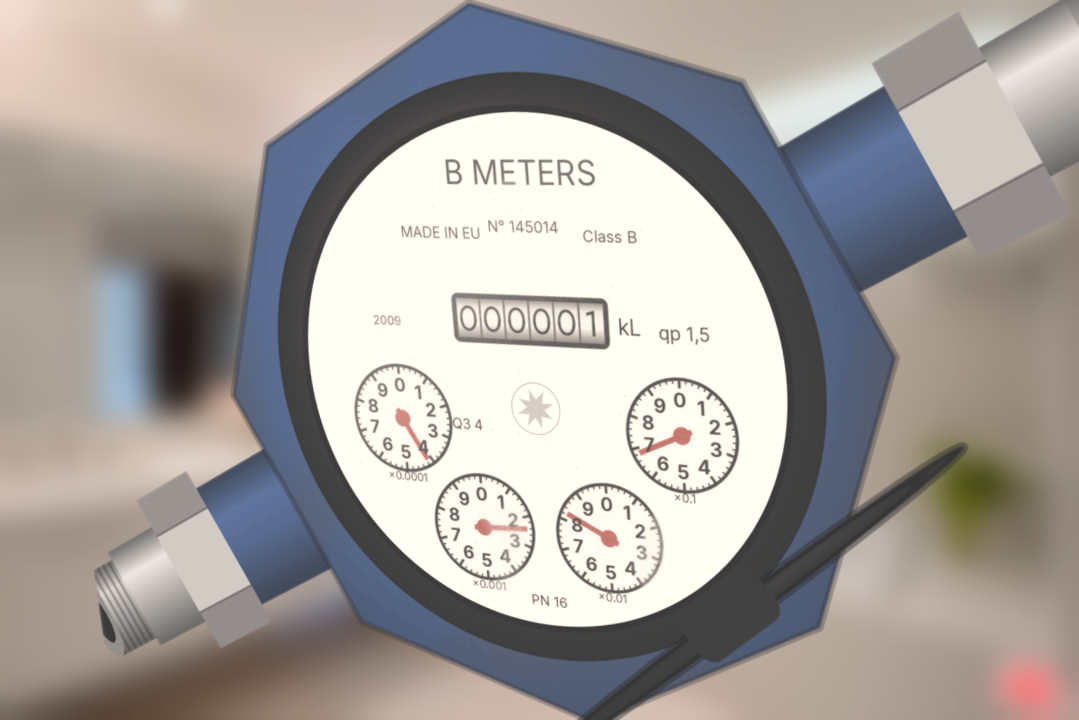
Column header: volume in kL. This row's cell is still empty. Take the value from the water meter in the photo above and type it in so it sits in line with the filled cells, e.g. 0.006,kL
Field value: 1.6824,kL
